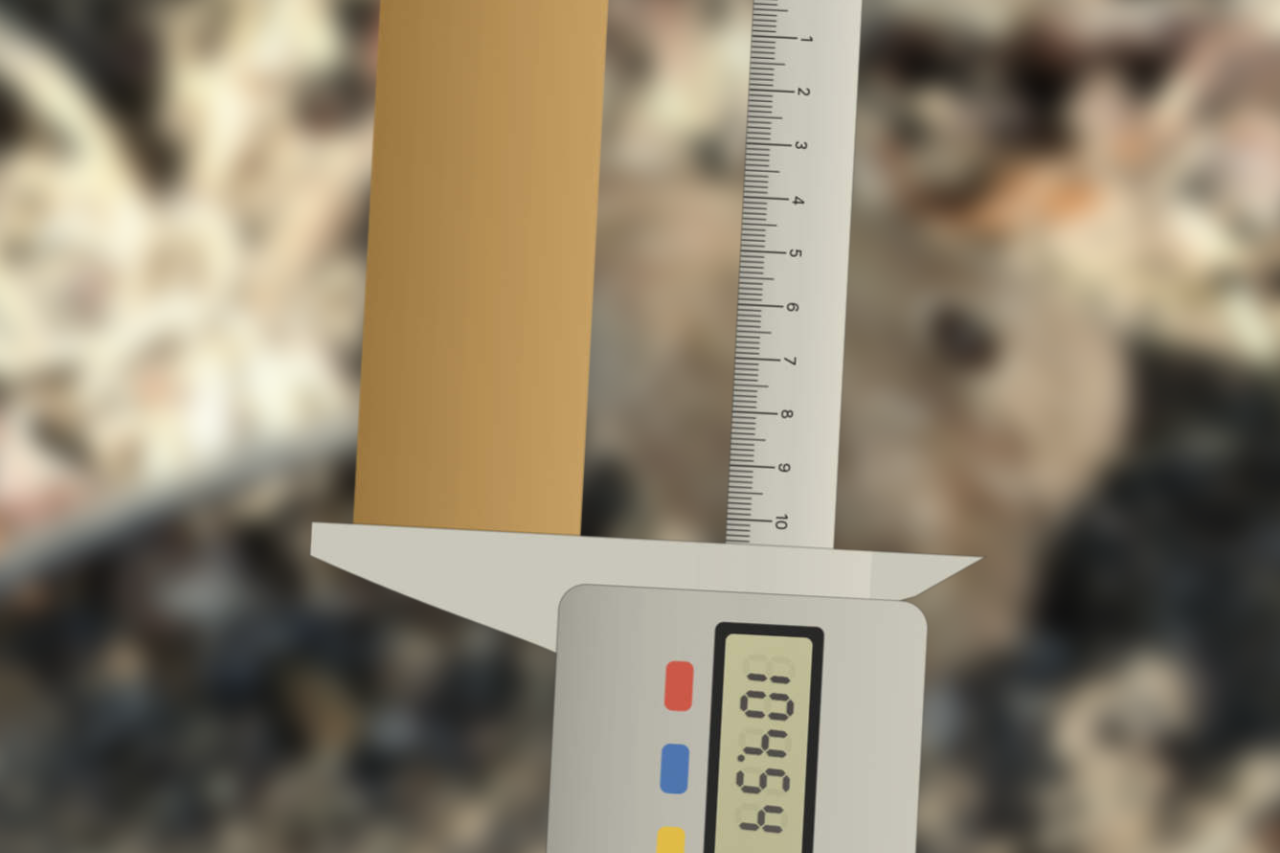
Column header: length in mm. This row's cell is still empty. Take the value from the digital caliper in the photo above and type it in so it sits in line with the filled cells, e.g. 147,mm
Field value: 104.54,mm
